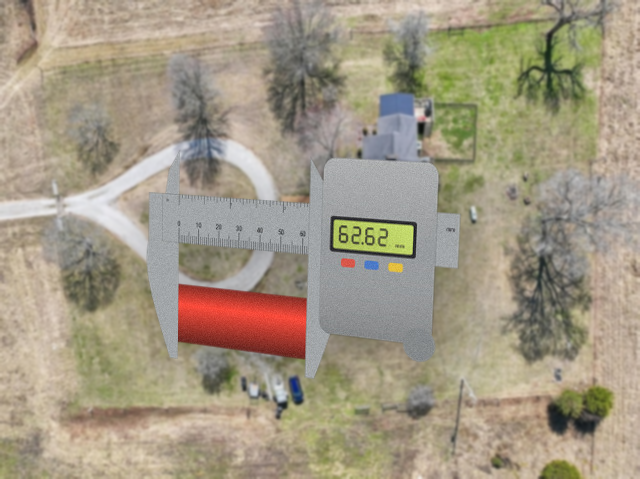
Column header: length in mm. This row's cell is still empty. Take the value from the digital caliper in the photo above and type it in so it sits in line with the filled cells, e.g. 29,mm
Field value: 62.62,mm
